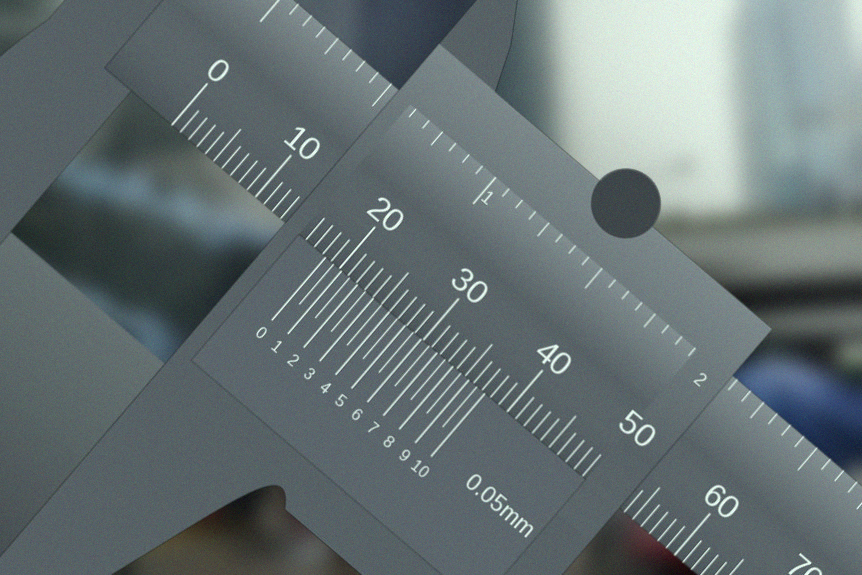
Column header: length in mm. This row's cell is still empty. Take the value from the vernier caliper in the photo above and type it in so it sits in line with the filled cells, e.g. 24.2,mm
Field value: 18.4,mm
